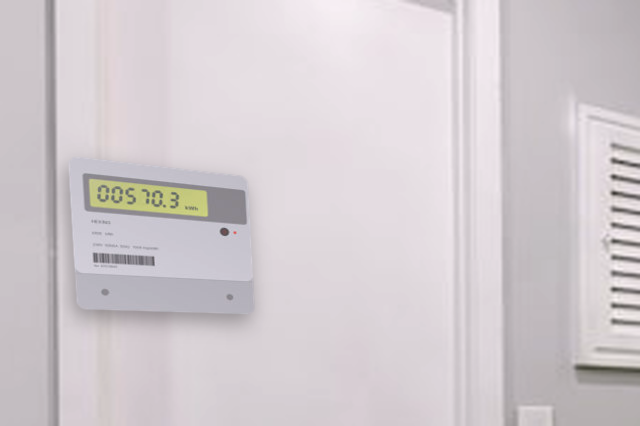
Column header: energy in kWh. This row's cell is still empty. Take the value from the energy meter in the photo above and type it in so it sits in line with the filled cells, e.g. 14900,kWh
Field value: 570.3,kWh
